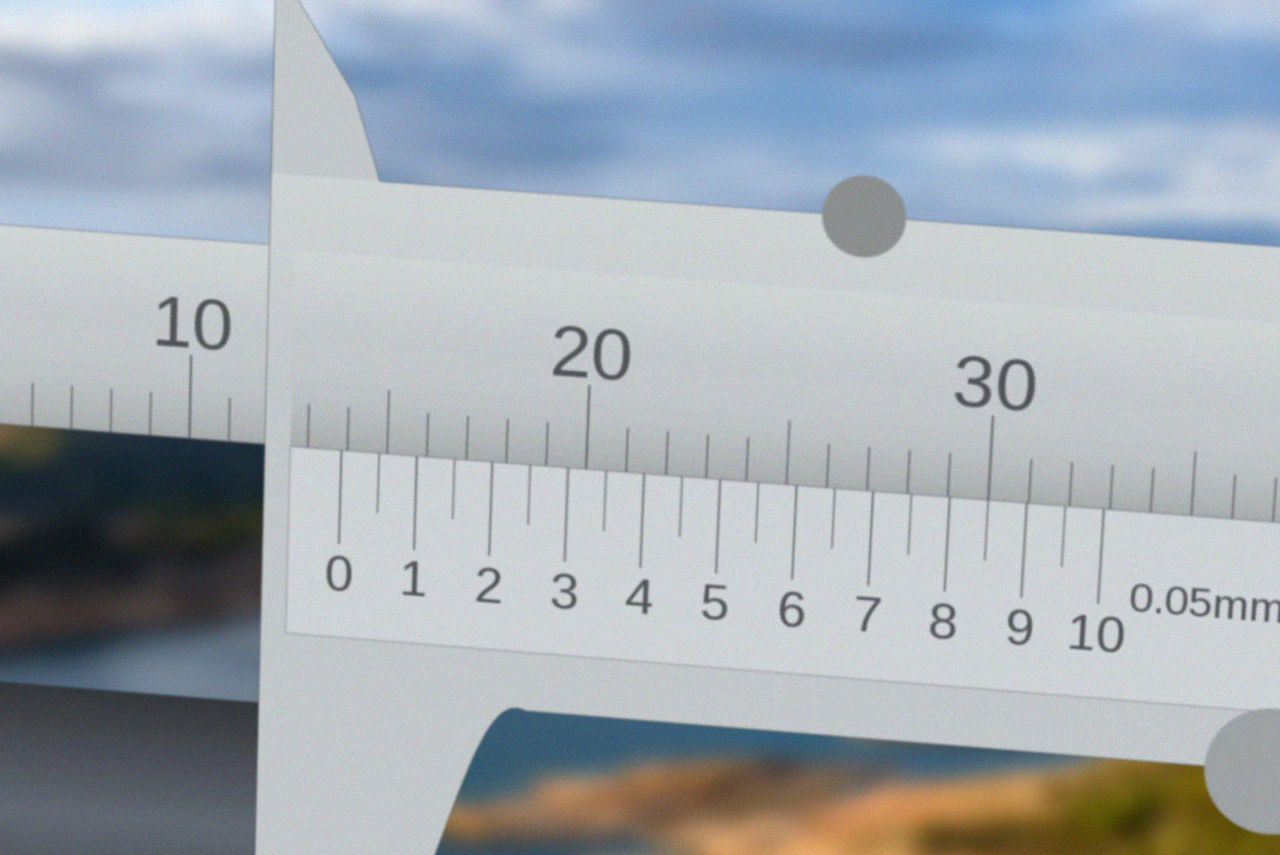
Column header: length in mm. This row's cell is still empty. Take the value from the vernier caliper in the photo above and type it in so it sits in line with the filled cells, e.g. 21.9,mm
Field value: 13.85,mm
